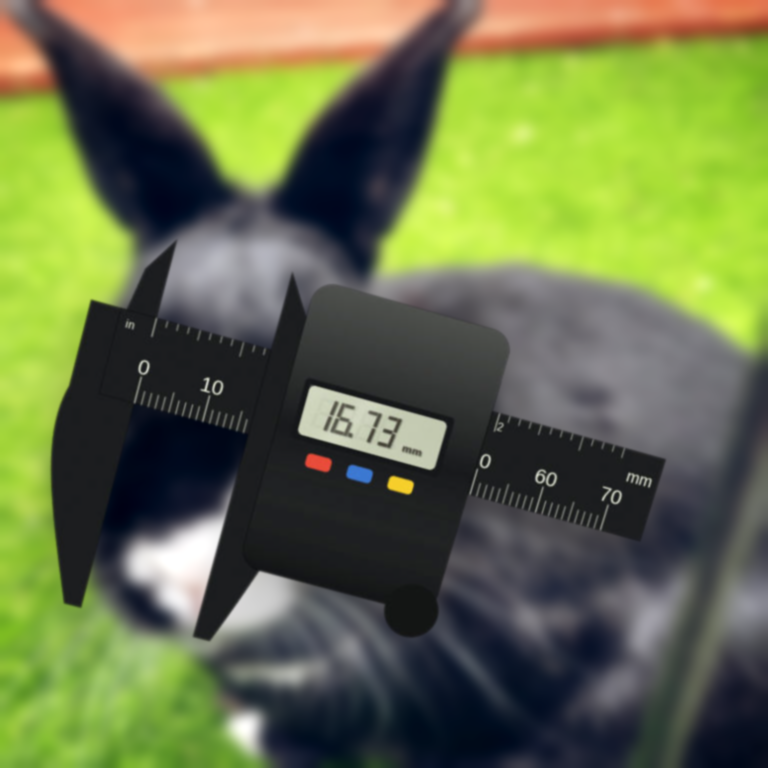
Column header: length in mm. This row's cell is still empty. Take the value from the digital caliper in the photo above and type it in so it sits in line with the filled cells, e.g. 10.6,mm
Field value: 16.73,mm
